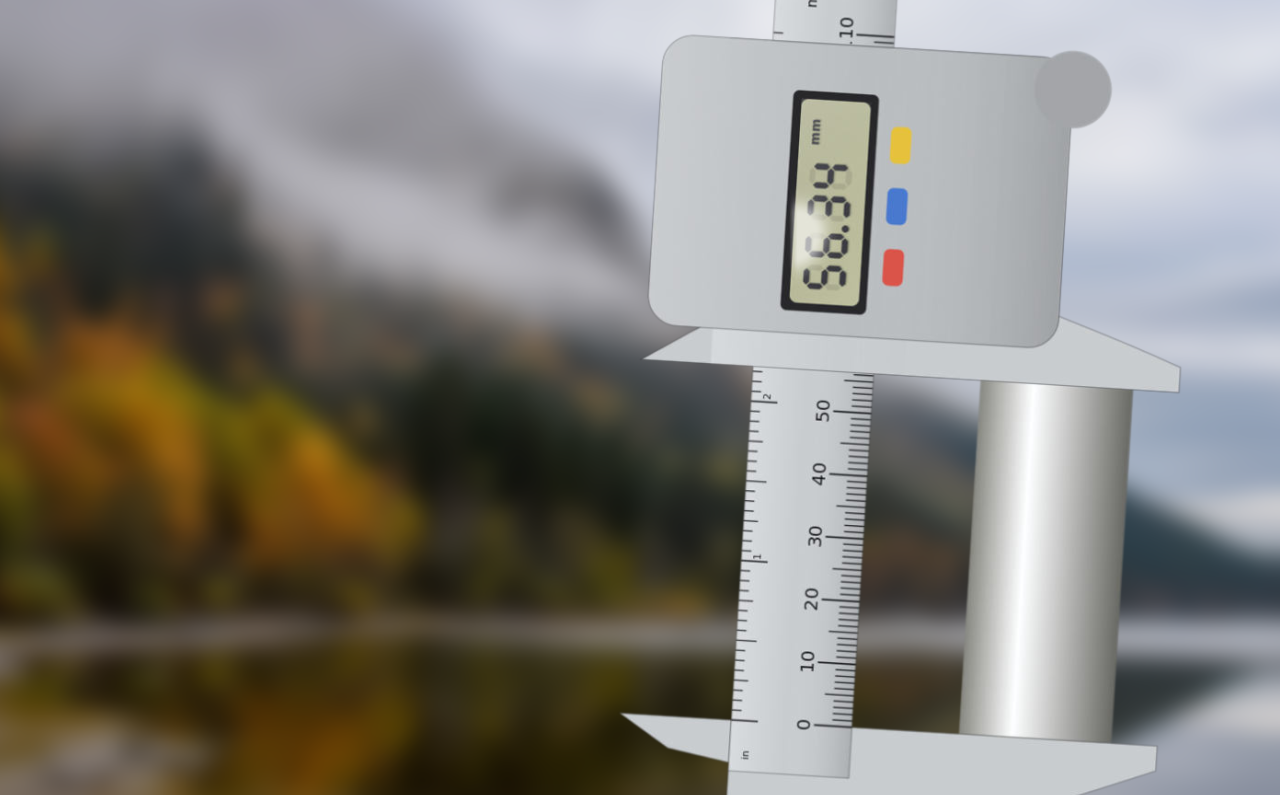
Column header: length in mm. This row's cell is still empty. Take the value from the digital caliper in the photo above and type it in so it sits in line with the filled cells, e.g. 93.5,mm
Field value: 56.34,mm
